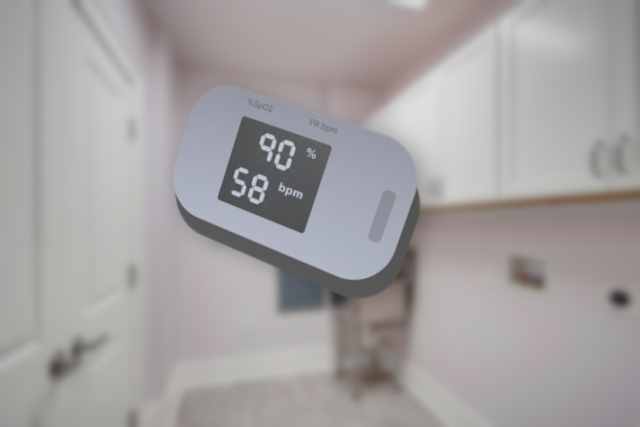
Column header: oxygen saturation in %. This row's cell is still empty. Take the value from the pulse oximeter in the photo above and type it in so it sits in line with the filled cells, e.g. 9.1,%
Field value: 90,%
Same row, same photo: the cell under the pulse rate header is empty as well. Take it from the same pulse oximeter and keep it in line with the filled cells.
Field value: 58,bpm
